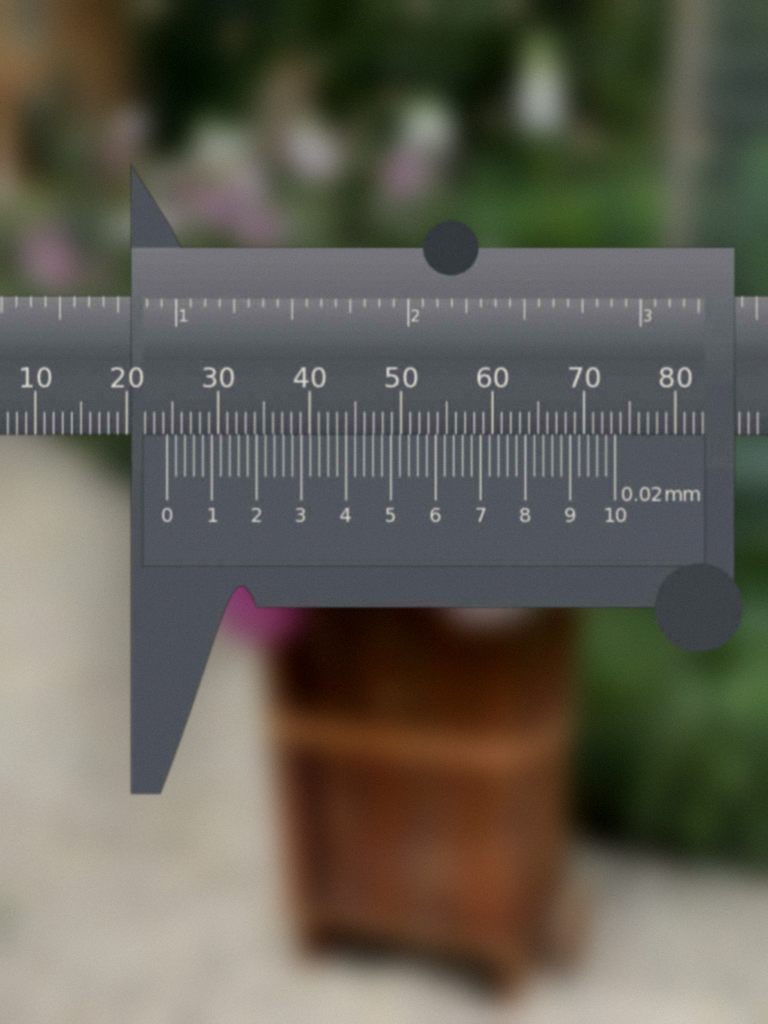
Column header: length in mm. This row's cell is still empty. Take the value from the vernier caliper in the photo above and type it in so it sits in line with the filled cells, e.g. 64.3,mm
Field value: 24.4,mm
